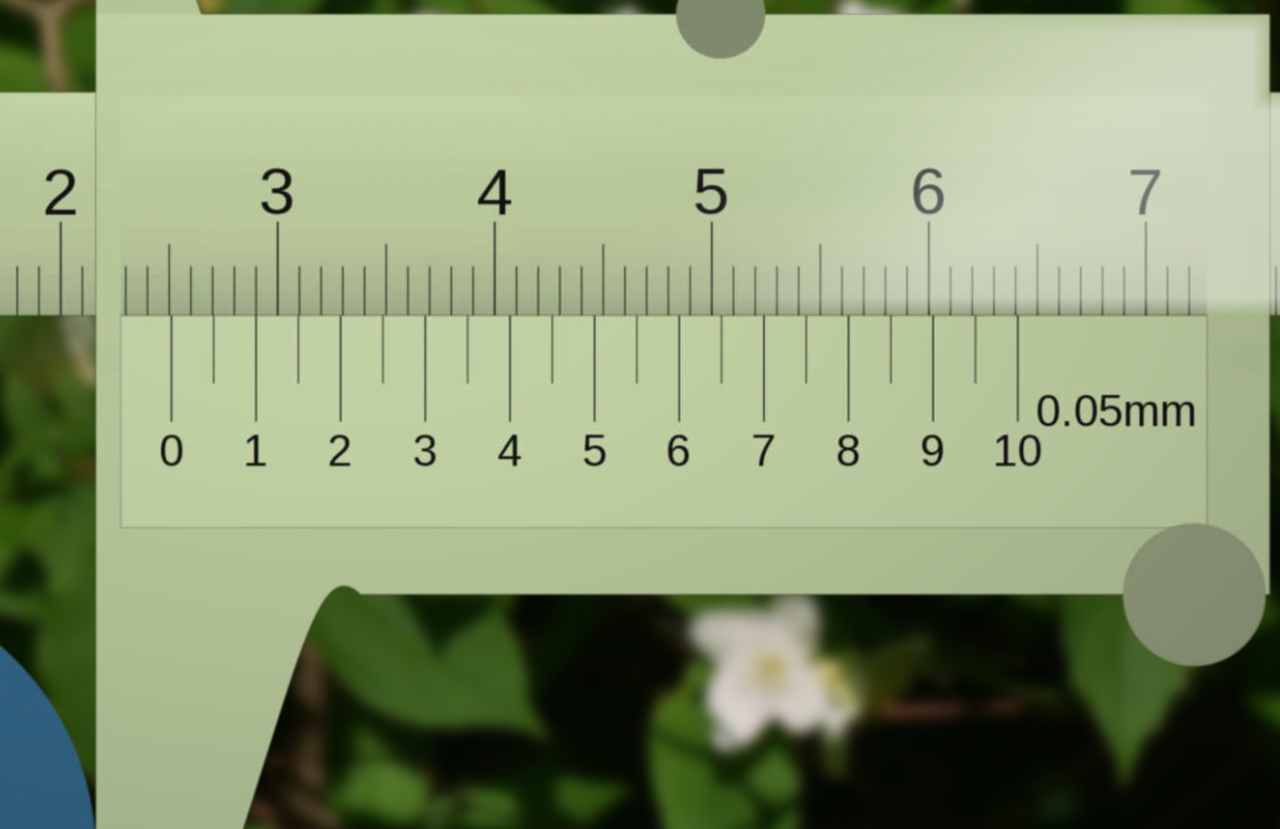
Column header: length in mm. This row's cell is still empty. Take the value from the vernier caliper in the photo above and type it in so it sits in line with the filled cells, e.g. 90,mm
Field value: 25.1,mm
